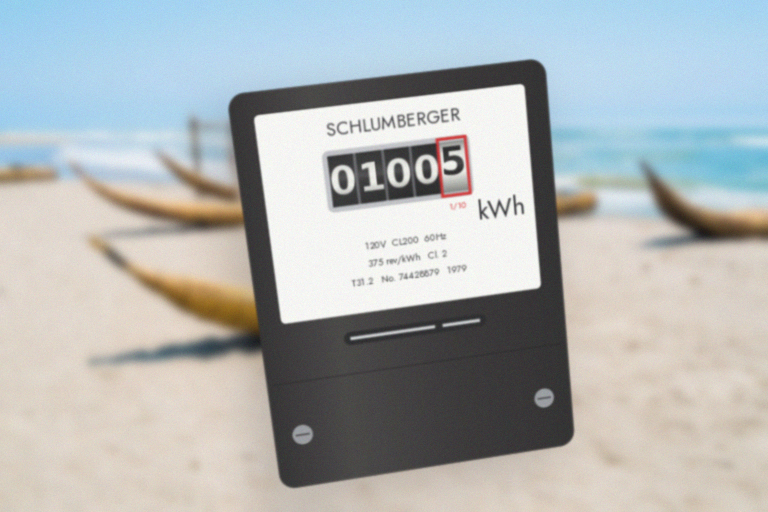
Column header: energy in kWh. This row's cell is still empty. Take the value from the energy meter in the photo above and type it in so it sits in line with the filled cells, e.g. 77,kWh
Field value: 100.5,kWh
